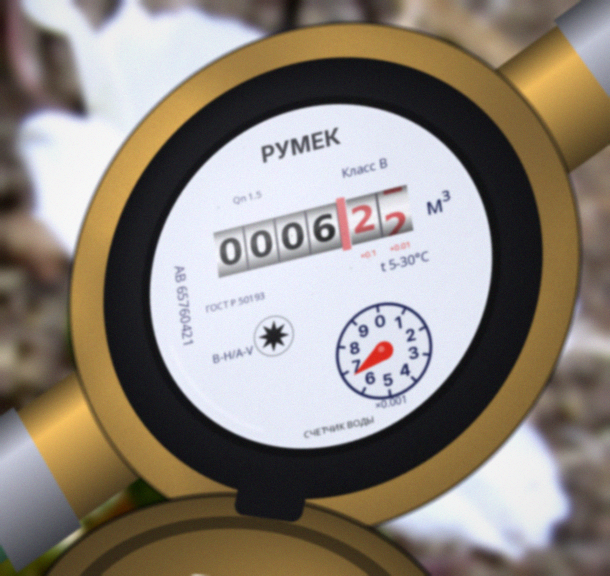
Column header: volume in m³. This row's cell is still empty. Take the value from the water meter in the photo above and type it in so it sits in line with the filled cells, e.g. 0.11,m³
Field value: 6.216,m³
